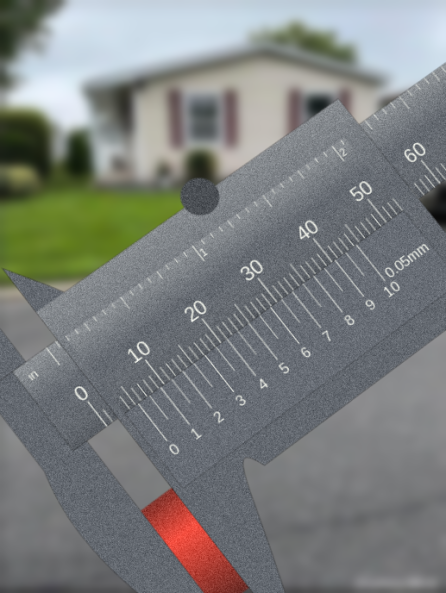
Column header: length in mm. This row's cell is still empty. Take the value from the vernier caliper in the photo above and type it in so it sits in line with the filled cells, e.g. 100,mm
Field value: 5.4,mm
